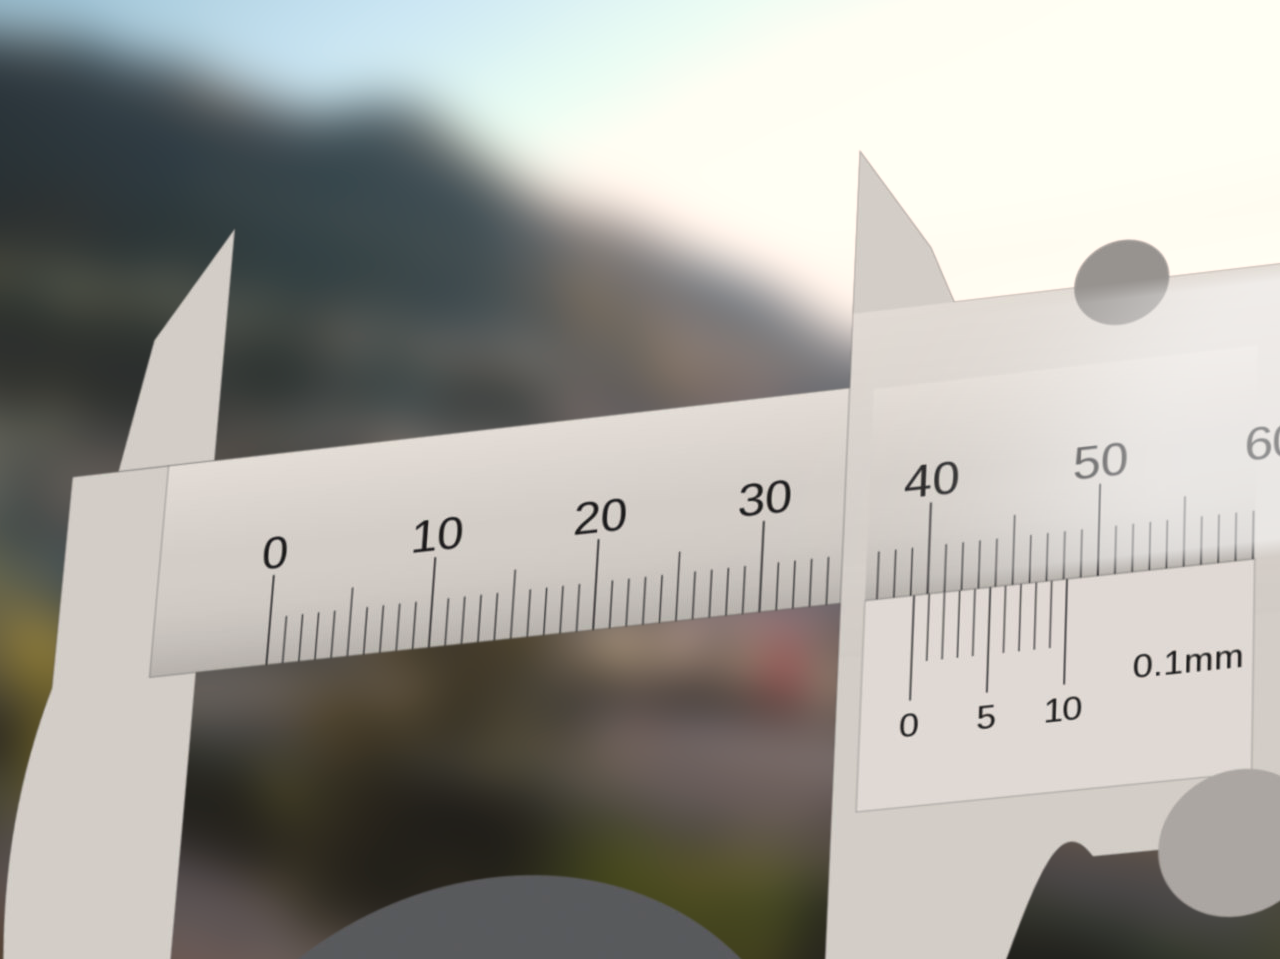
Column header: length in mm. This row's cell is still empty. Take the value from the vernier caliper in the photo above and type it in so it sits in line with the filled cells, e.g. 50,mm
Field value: 39.2,mm
